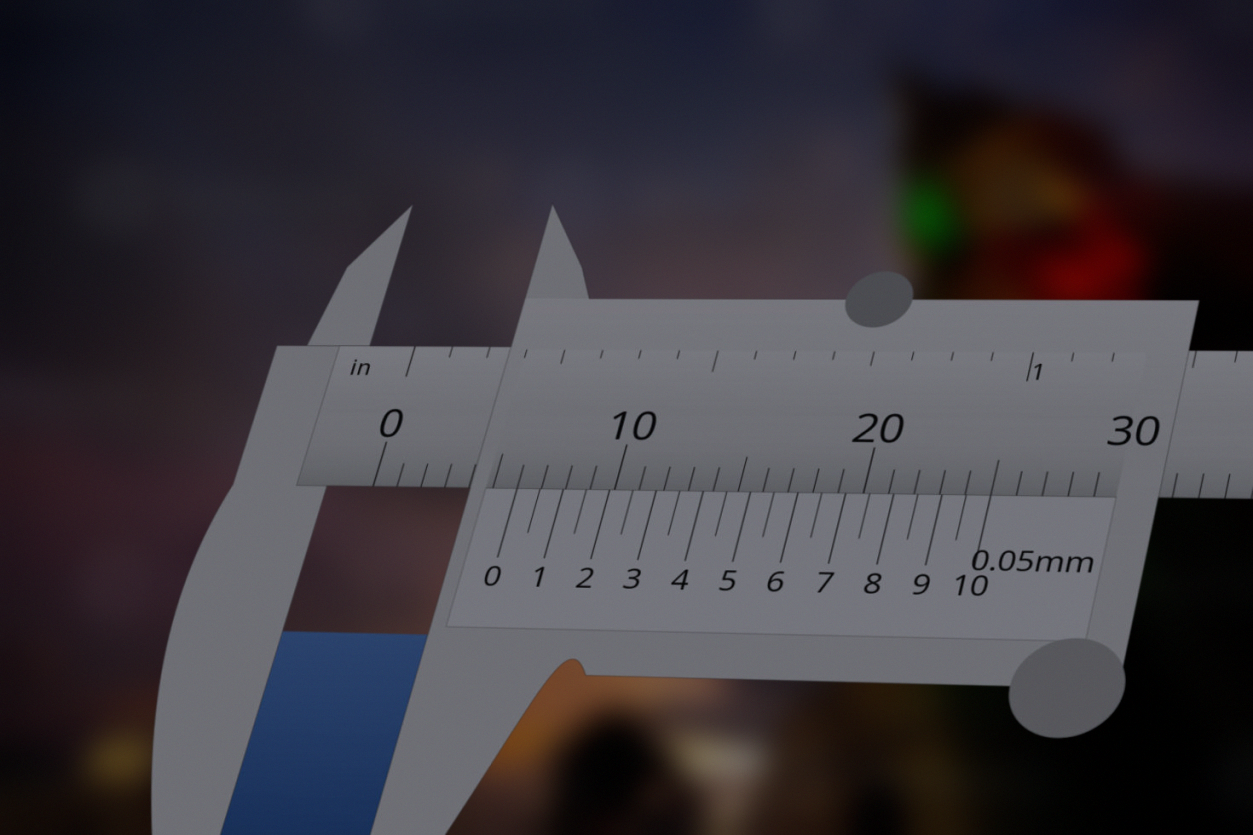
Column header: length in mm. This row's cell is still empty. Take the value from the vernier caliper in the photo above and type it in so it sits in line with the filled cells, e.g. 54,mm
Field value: 6.00,mm
